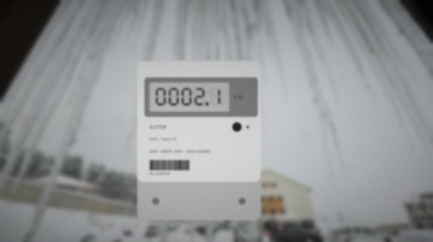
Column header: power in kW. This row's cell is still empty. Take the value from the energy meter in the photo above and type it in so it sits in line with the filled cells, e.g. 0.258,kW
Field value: 2.1,kW
